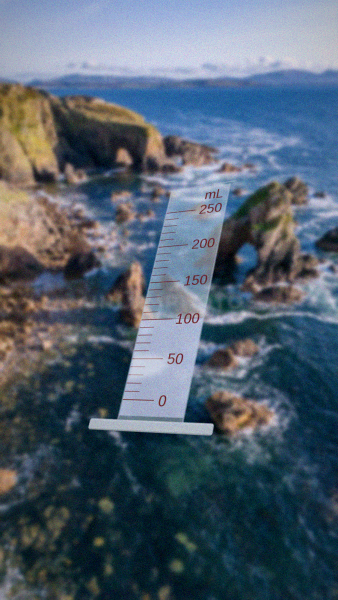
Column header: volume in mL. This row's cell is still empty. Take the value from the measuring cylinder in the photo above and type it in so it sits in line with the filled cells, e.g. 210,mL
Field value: 100,mL
